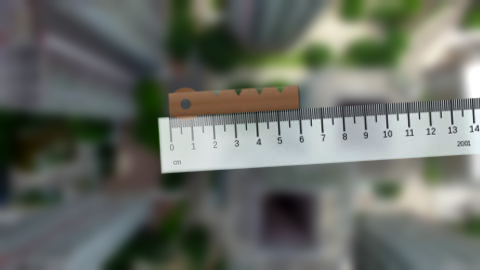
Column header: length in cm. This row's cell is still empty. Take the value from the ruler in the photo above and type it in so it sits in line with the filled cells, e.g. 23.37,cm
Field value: 6,cm
